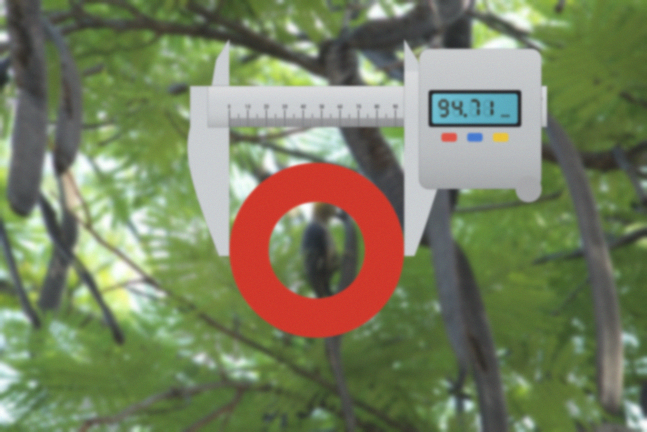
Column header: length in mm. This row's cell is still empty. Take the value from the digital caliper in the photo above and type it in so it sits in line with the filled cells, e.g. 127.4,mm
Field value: 94.71,mm
